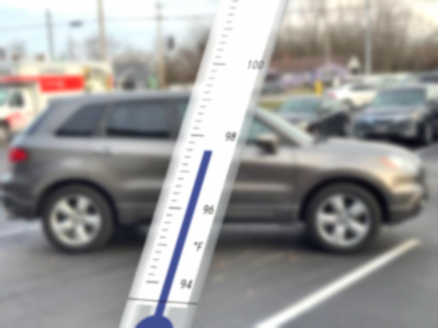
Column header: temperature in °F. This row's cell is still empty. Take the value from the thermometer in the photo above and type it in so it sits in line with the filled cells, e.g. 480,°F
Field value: 97.6,°F
